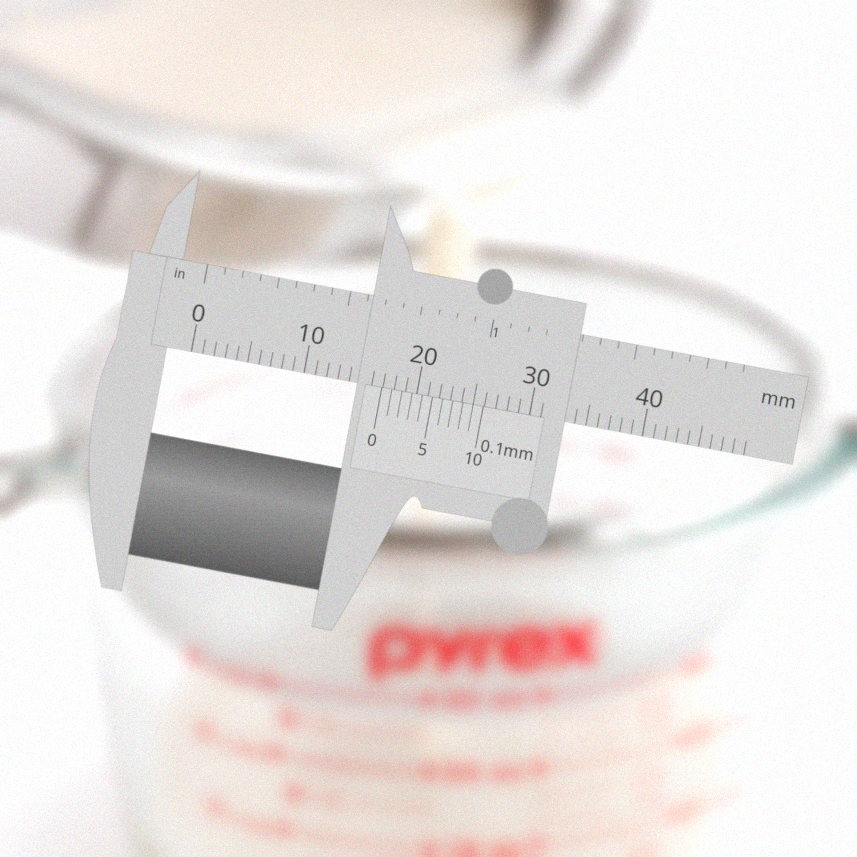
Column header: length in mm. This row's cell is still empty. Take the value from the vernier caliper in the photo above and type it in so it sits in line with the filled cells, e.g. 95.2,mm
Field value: 16.9,mm
